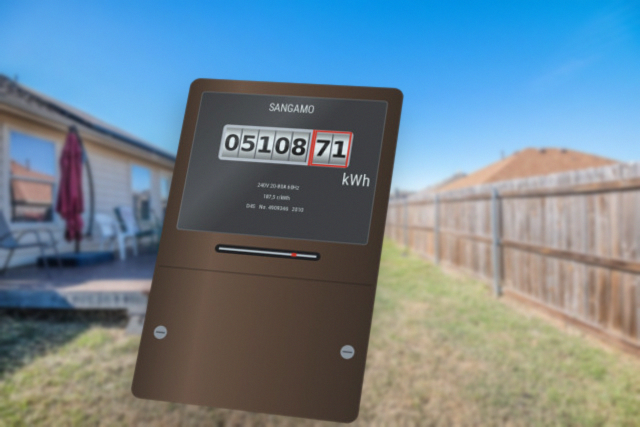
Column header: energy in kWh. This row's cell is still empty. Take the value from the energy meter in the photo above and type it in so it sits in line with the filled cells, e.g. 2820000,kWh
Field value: 5108.71,kWh
